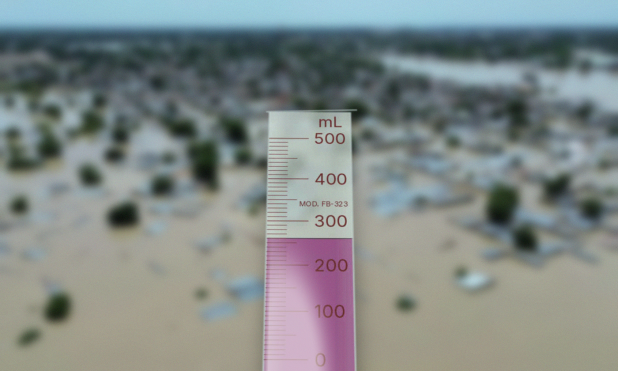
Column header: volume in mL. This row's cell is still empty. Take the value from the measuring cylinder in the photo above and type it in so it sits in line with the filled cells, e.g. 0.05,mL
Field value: 260,mL
